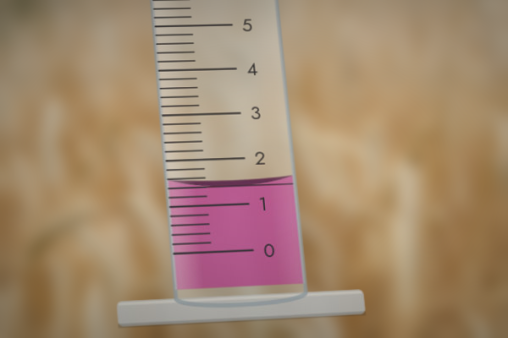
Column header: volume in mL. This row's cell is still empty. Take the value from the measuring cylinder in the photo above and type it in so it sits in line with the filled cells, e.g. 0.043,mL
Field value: 1.4,mL
